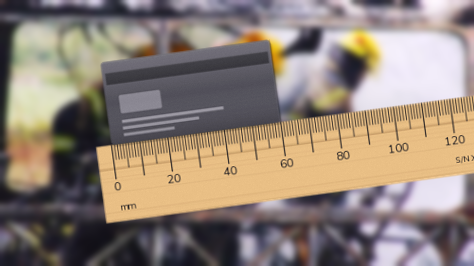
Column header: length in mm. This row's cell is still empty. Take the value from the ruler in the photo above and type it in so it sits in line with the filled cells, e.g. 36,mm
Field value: 60,mm
